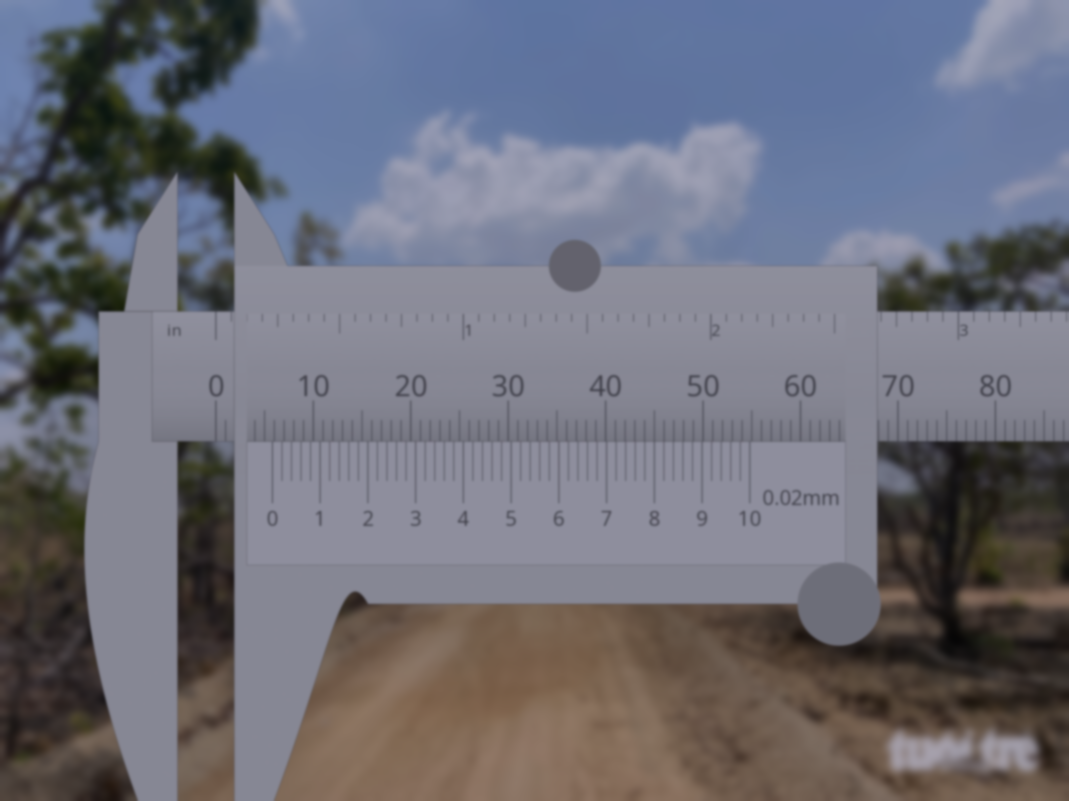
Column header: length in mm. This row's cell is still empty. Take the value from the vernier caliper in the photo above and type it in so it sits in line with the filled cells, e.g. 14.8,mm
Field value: 5.8,mm
